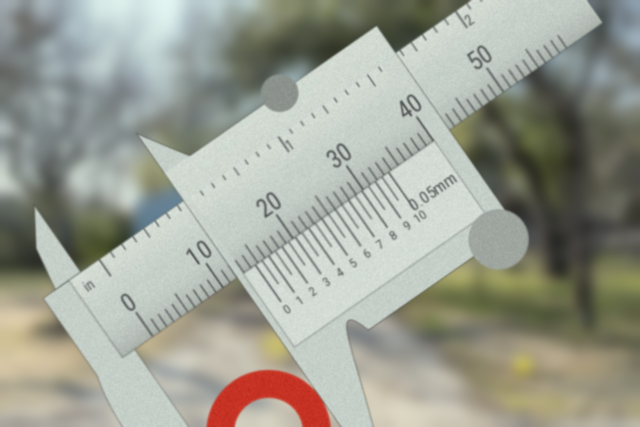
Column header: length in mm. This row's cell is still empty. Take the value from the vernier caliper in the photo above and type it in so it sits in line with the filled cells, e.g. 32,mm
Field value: 14.6,mm
